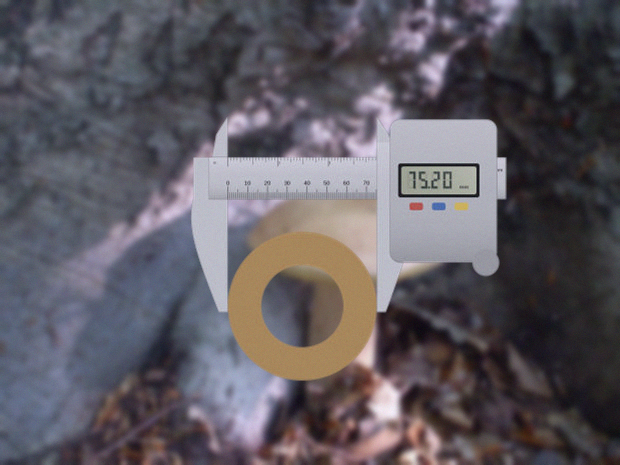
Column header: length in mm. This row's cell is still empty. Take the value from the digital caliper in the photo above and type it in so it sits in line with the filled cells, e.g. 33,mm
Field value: 75.20,mm
